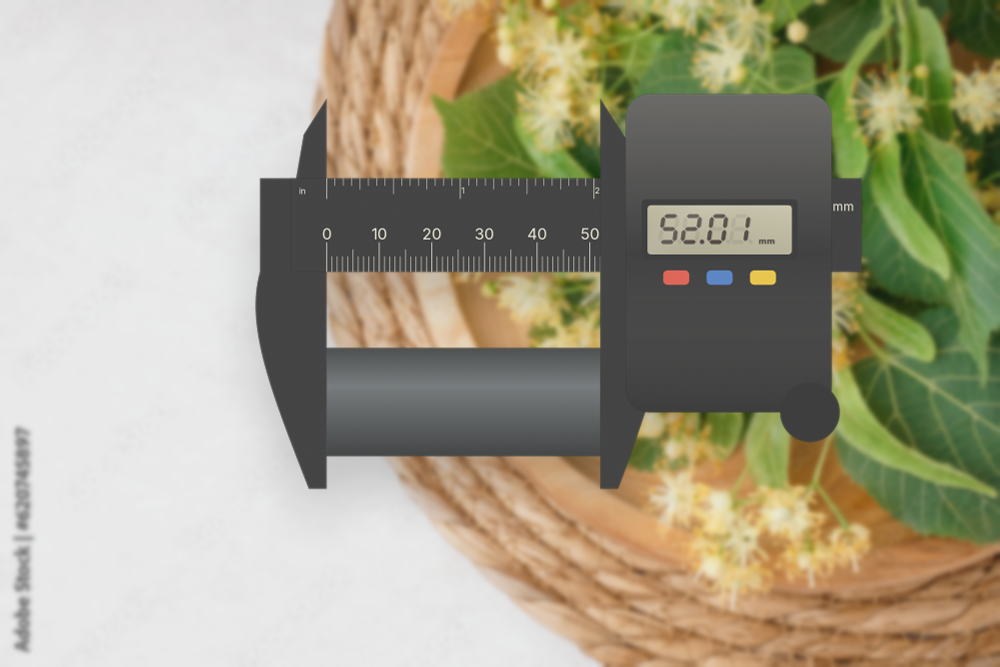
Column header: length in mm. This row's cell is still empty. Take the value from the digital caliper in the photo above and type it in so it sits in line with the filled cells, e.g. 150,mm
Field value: 52.01,mm
